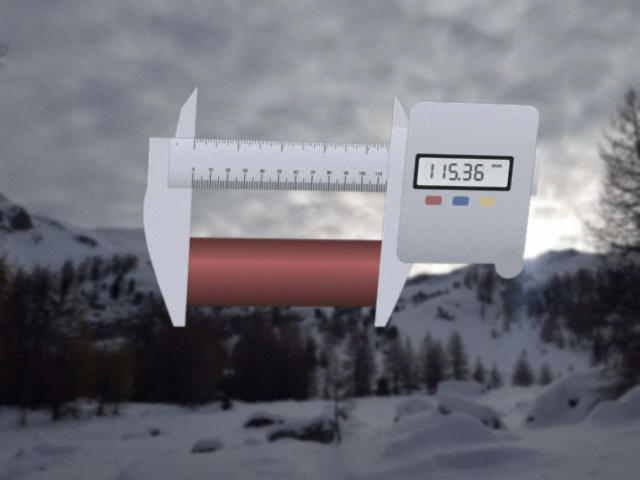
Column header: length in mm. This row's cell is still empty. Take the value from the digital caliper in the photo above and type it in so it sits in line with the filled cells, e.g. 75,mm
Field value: 115.36,mm
